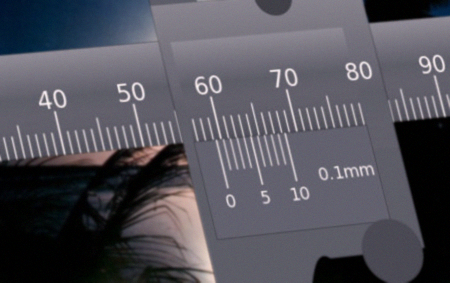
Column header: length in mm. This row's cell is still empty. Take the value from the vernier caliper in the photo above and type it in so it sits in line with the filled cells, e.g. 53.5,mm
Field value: 59.4,mm
